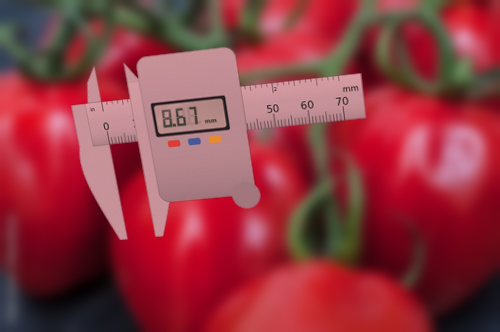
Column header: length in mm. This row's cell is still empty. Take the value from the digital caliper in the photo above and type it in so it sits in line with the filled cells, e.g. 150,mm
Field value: 8.67,mm
